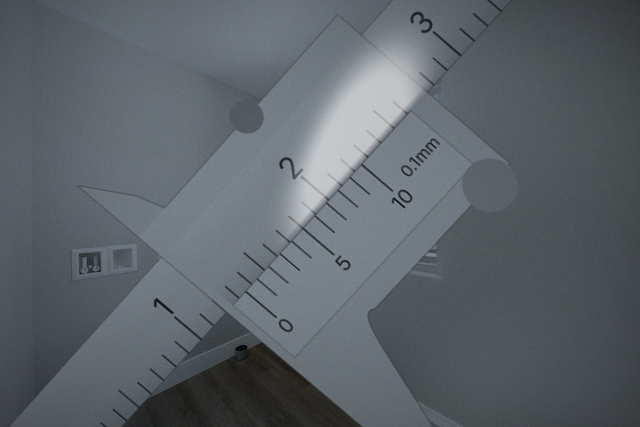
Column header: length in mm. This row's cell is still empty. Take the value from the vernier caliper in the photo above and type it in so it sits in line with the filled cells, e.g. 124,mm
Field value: 13.5,mm
